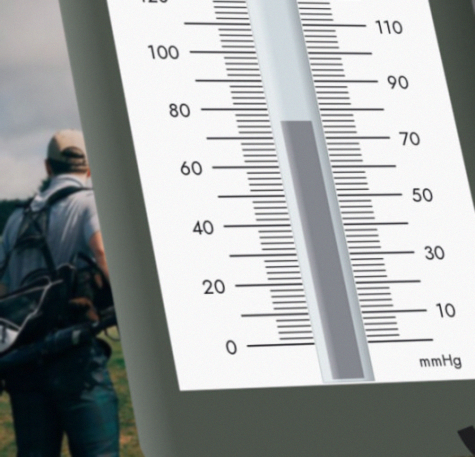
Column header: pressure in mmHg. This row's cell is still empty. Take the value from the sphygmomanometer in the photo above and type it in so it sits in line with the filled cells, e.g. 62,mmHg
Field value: 76,mmHg
